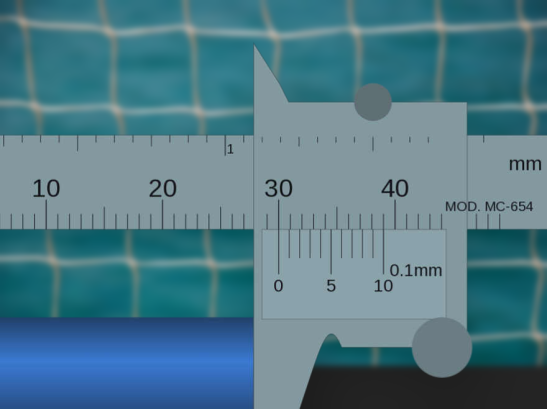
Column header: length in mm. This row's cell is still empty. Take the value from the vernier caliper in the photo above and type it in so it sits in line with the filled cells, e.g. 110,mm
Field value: 30.0,mm
